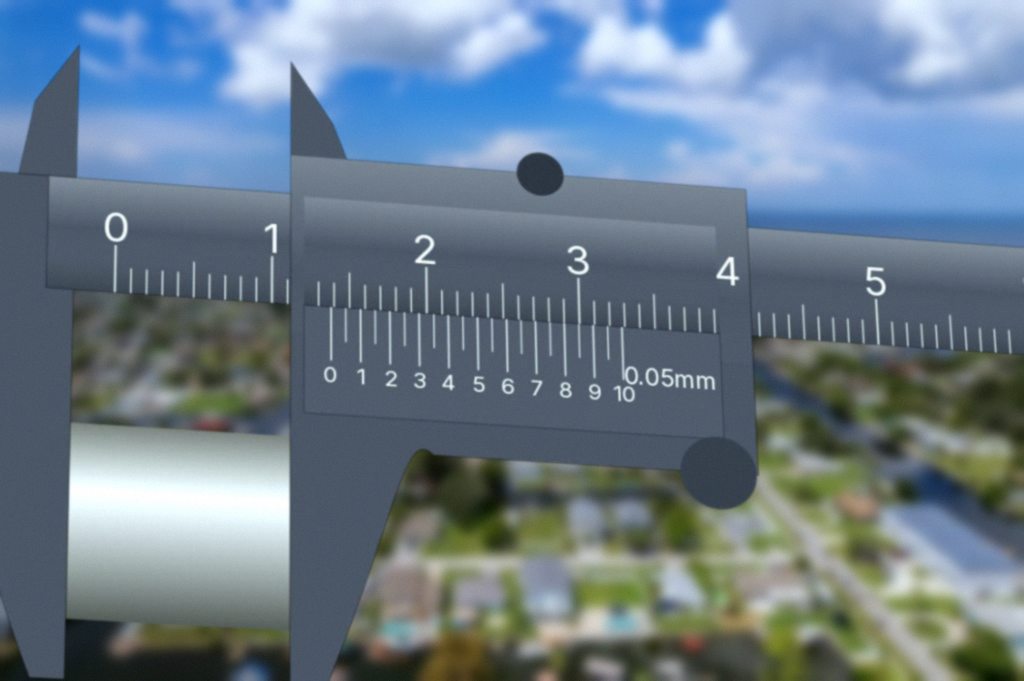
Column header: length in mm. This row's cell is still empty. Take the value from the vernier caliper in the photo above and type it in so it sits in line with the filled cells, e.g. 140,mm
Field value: 13.8,mm
